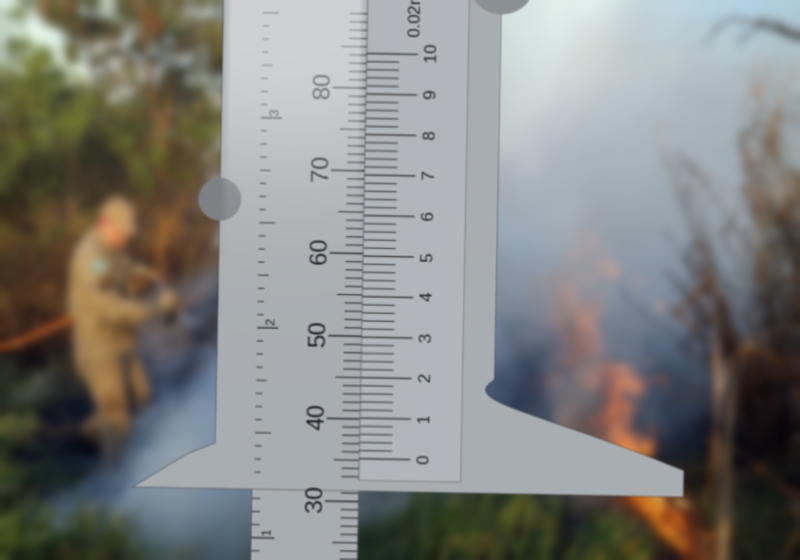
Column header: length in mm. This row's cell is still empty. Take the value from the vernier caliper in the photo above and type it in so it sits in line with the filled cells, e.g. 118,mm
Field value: 35.2,mm
